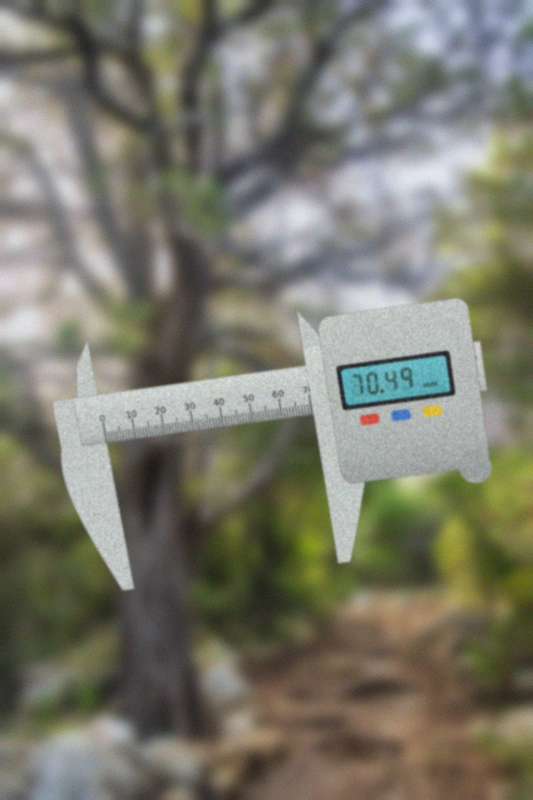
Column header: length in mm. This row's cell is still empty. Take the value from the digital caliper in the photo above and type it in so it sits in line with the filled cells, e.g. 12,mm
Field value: 70.49,mm
